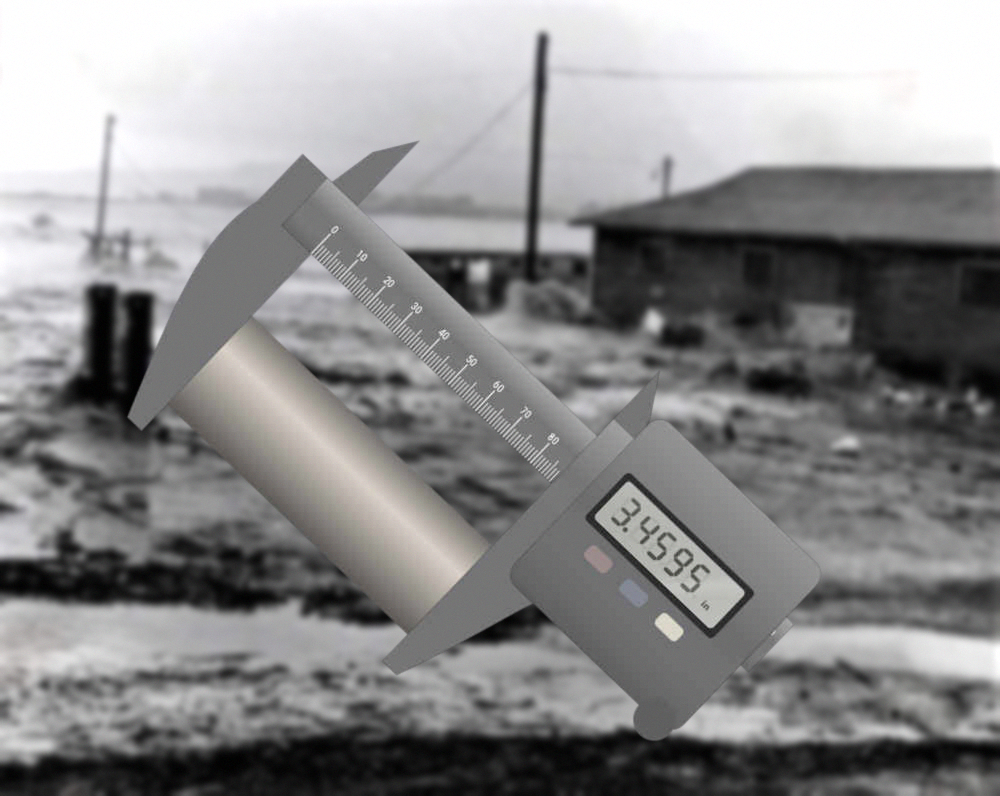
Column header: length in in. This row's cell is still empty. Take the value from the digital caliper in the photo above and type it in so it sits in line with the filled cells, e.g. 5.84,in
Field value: 3.4595,in
